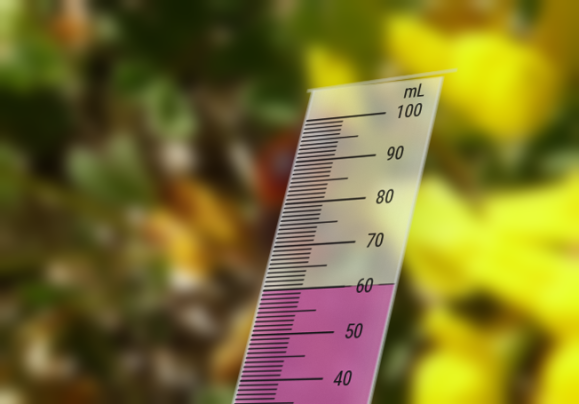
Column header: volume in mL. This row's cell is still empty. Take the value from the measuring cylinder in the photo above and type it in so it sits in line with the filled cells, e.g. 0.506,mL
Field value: 60,mL
